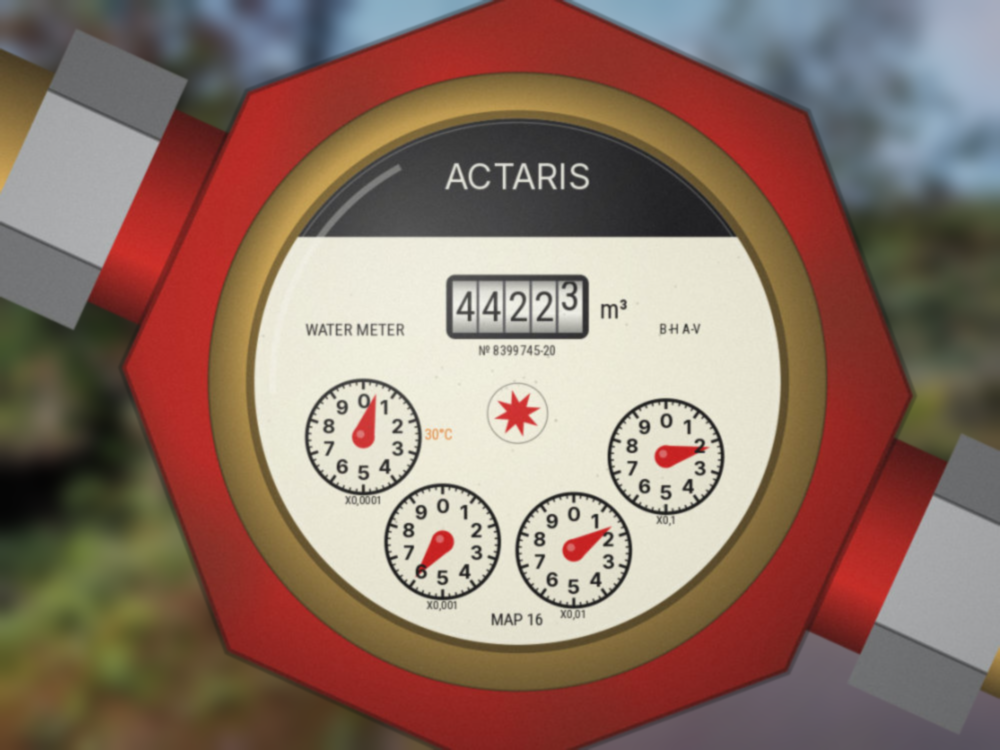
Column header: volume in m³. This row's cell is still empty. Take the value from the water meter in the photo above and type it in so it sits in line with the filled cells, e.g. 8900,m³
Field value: 44223.2160,m³
